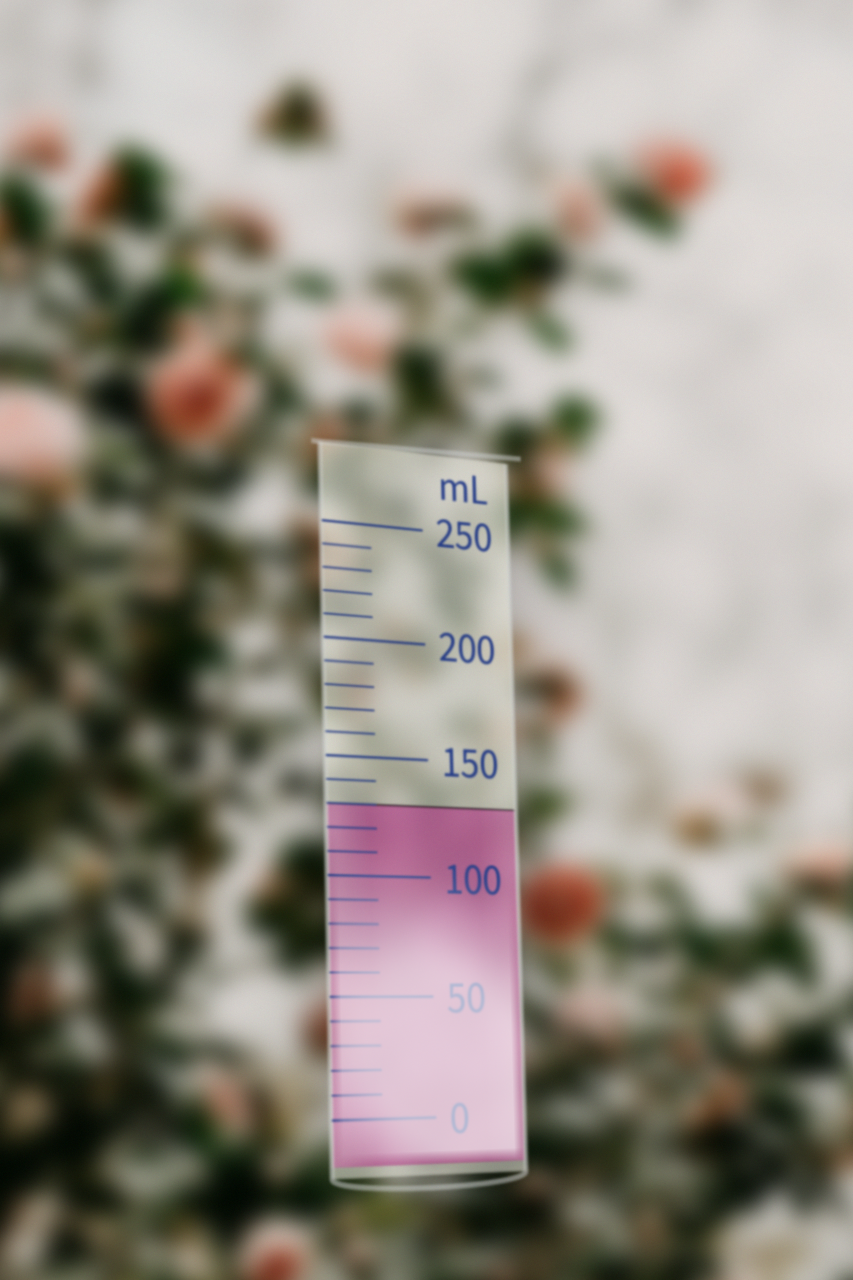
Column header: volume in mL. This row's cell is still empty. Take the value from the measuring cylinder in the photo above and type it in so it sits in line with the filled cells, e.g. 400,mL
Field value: 130,mL
